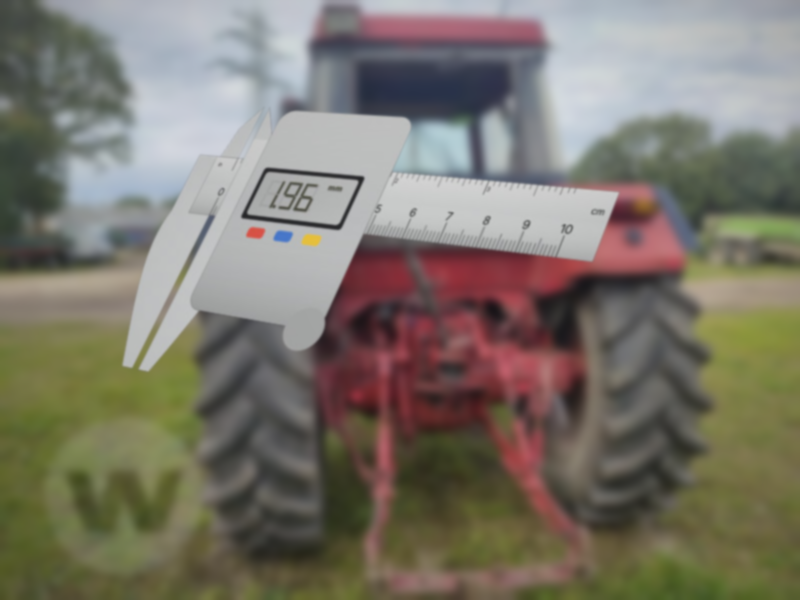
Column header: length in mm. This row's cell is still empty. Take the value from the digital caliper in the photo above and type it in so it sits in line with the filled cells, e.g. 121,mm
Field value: 1.96,mm
